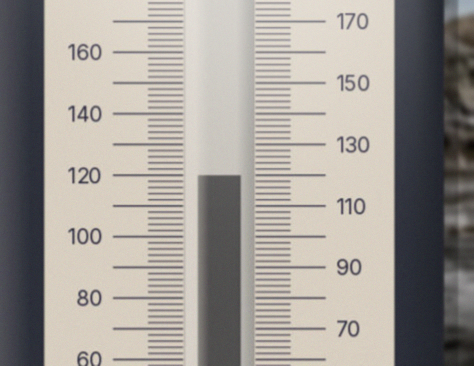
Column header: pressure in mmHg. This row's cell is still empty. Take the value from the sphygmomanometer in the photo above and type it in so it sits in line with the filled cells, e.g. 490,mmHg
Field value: 120,mmHg
